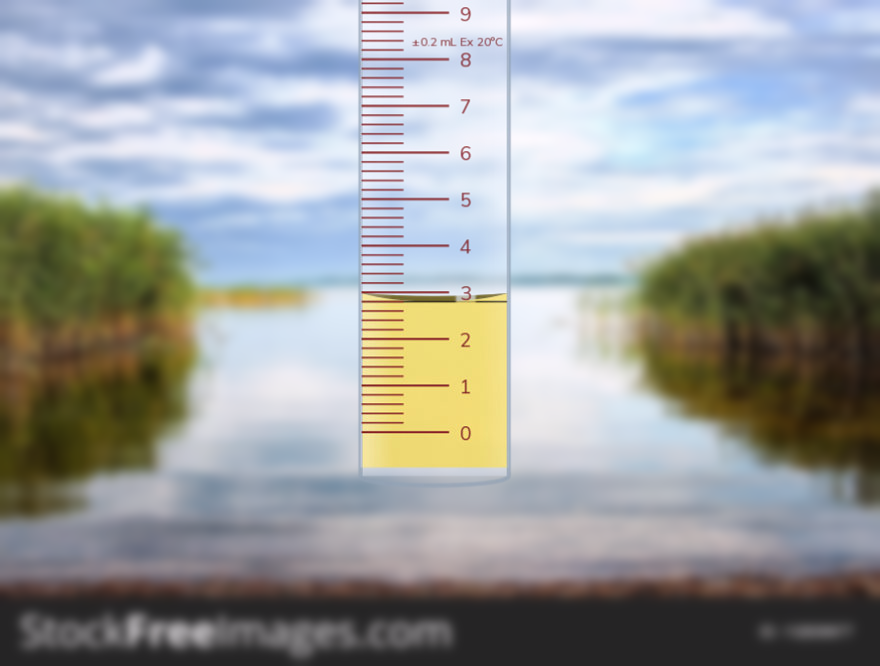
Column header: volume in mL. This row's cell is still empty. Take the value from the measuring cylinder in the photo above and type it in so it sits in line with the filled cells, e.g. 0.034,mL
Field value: 2.8,mL
